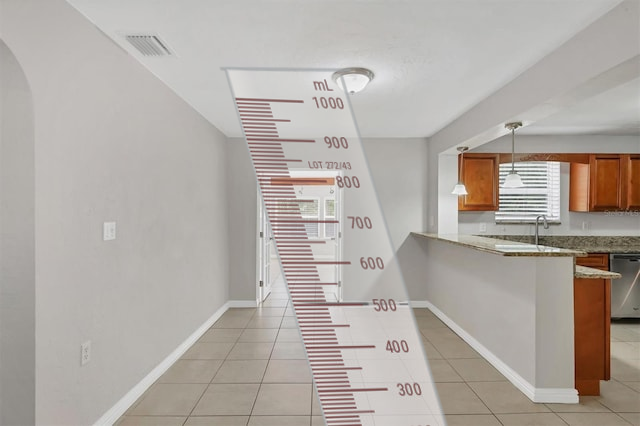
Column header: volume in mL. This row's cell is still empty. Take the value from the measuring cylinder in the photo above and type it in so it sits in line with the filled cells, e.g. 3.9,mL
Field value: 500,mL
